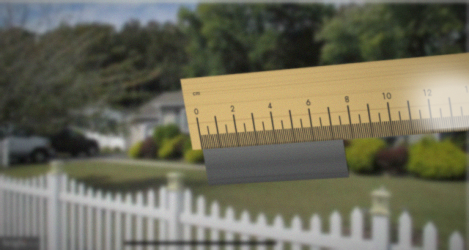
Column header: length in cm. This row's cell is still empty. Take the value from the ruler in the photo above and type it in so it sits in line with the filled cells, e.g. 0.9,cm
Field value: 7.5,cm
